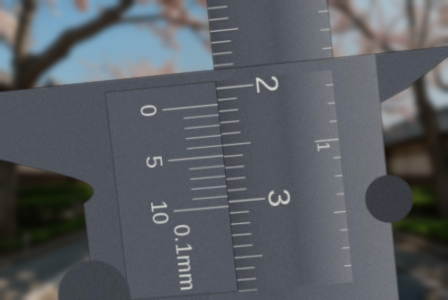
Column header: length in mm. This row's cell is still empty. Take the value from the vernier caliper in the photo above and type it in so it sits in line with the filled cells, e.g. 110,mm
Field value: 21.4,mm
